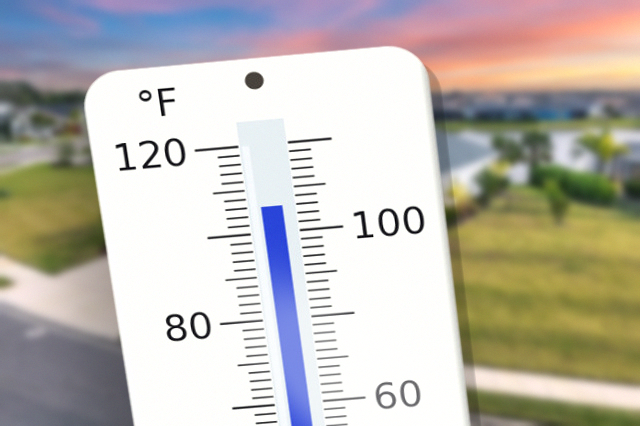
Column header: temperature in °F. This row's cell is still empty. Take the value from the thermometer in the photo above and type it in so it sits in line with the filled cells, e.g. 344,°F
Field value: 106,°F
